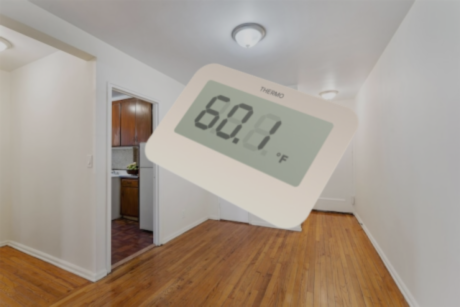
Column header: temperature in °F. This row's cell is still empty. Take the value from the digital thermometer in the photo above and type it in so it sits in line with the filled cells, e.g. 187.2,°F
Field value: 60.1,°F
